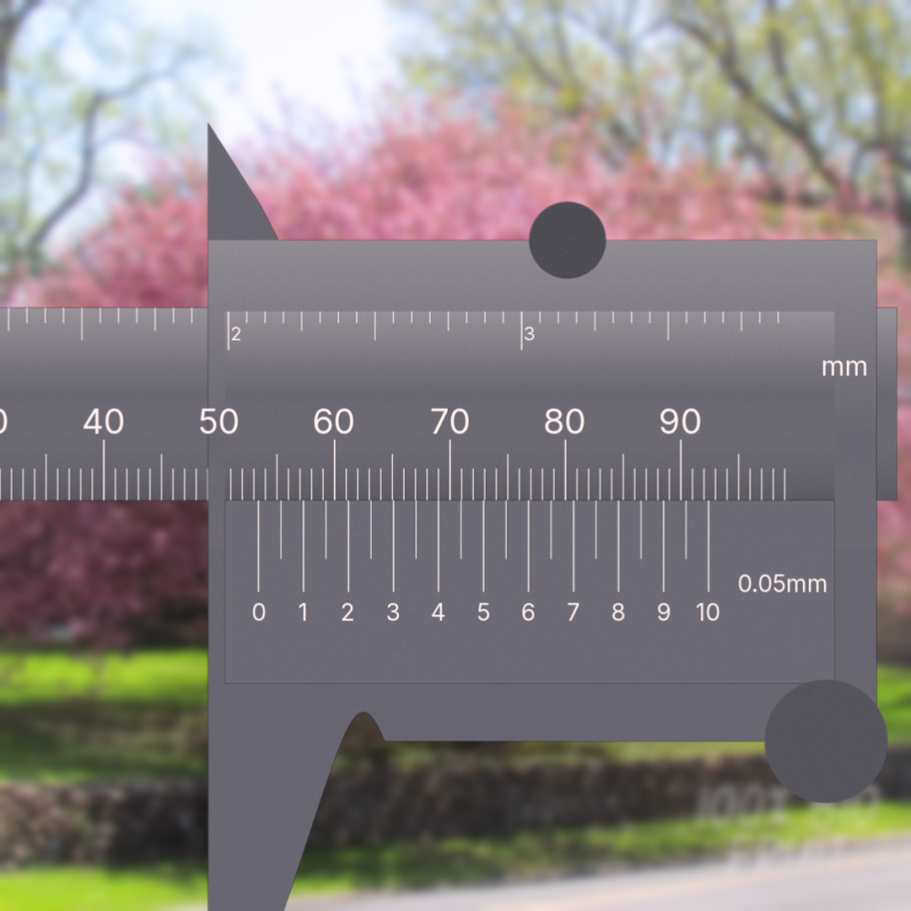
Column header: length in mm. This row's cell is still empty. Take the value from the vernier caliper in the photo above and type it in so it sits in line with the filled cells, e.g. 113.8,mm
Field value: 53.4,mm
